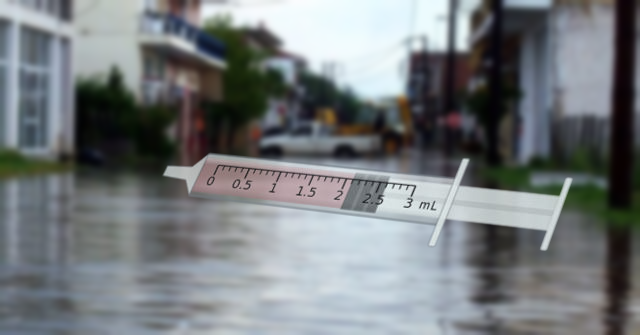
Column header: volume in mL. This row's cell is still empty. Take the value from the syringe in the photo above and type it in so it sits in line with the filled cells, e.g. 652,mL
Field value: 2.1,mL
